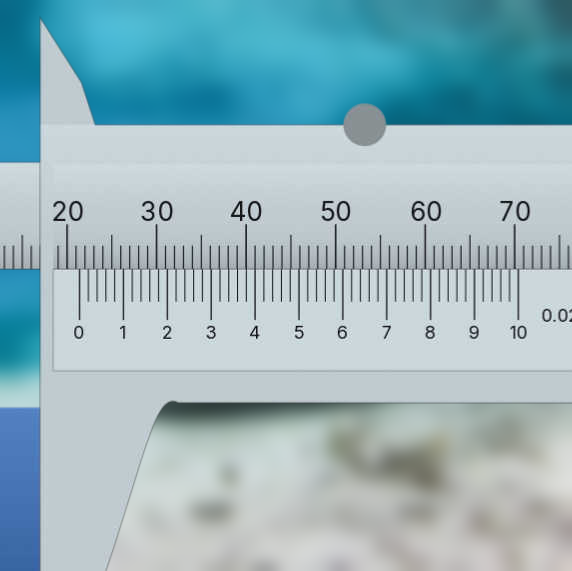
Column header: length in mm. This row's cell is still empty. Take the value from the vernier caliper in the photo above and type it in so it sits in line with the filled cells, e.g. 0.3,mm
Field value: 21.4,mm
